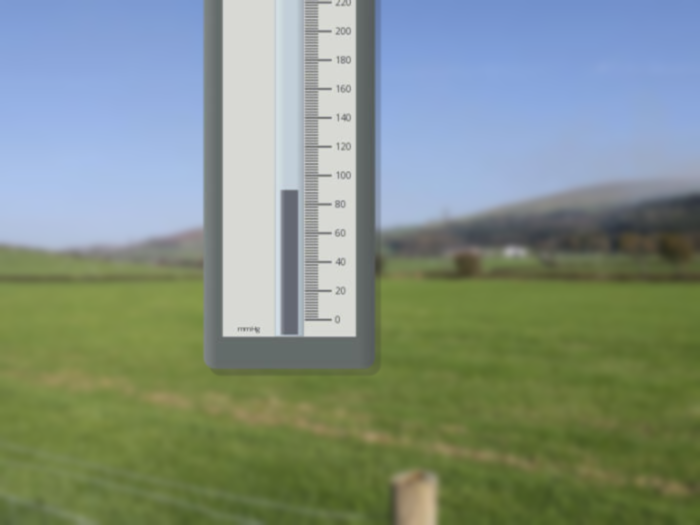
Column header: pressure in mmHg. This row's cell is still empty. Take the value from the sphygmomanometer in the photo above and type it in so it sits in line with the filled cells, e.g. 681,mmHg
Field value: 90,mmHg
